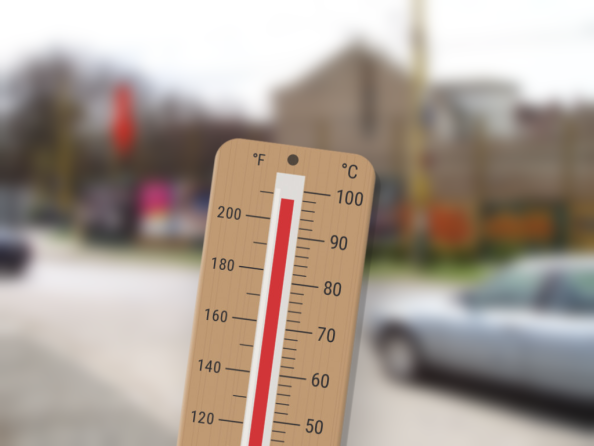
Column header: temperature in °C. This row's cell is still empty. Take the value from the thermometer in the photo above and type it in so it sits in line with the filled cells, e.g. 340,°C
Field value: 98,°C
